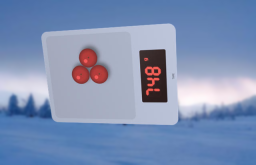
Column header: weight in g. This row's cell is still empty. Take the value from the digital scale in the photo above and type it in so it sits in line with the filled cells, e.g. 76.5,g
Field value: 748,g
